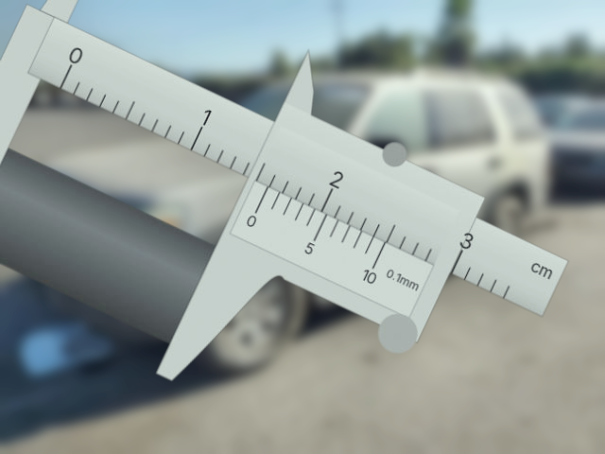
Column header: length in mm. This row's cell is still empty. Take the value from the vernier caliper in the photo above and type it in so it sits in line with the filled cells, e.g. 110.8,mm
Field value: 15.9,mm
